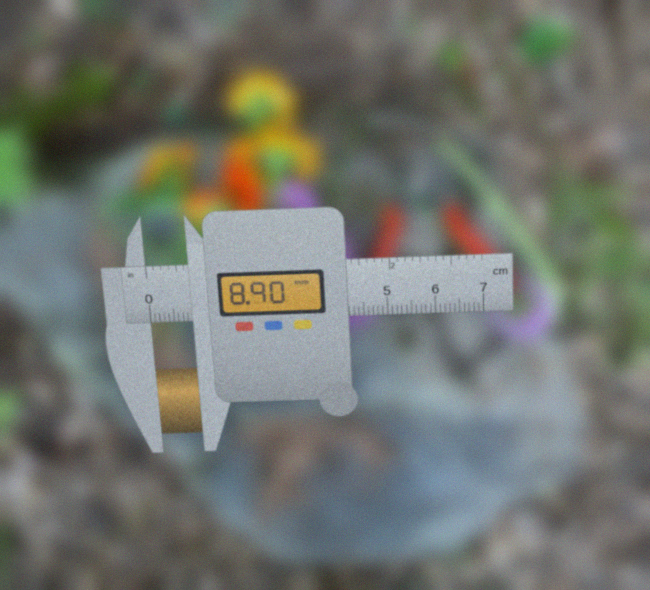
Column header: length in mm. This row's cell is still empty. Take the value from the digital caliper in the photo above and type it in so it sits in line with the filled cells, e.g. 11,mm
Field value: 8.90,mm
